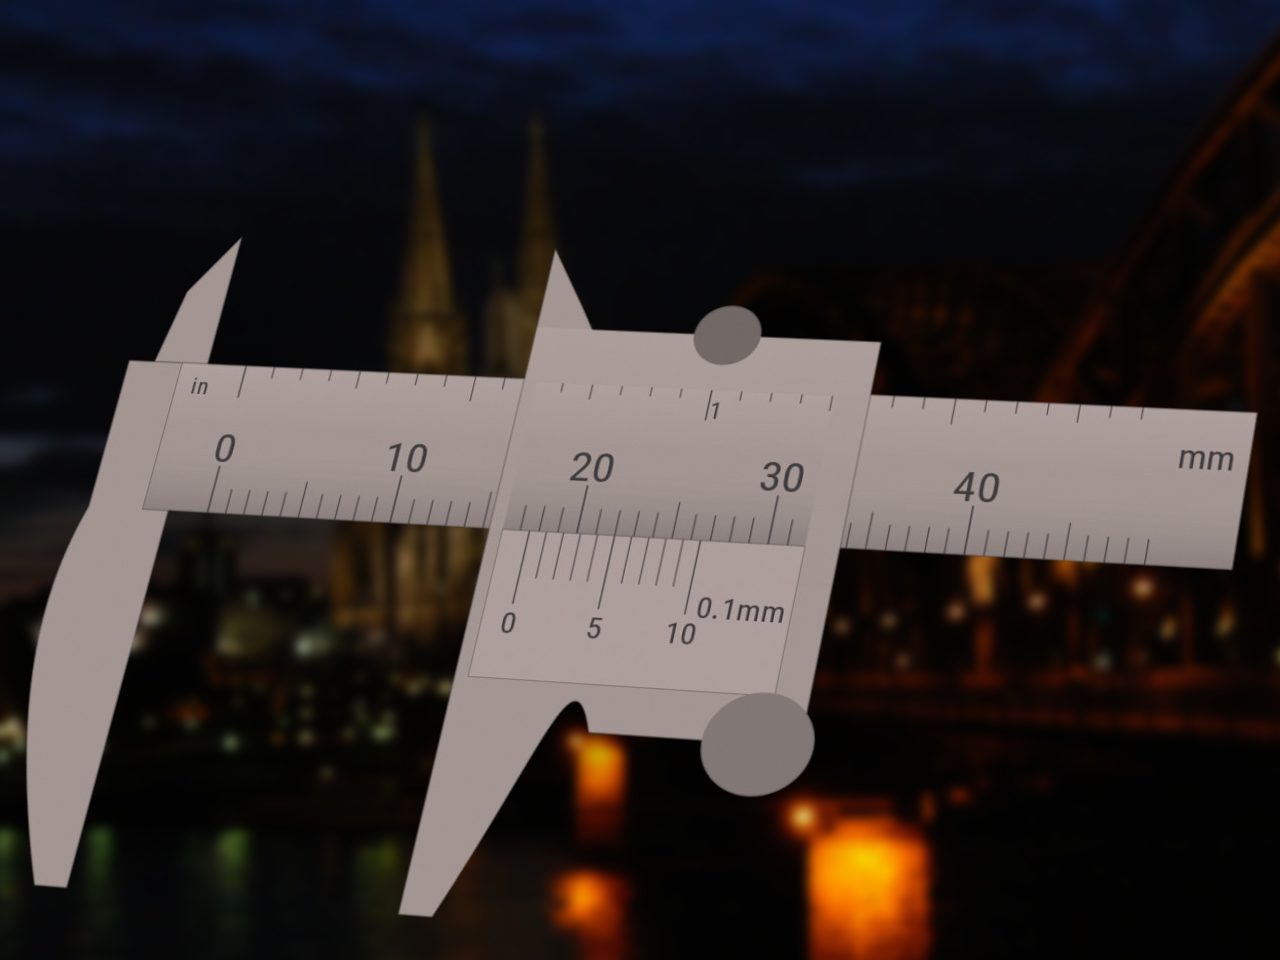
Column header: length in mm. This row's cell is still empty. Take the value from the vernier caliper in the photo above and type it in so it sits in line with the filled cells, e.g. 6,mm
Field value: 17.5,mm
